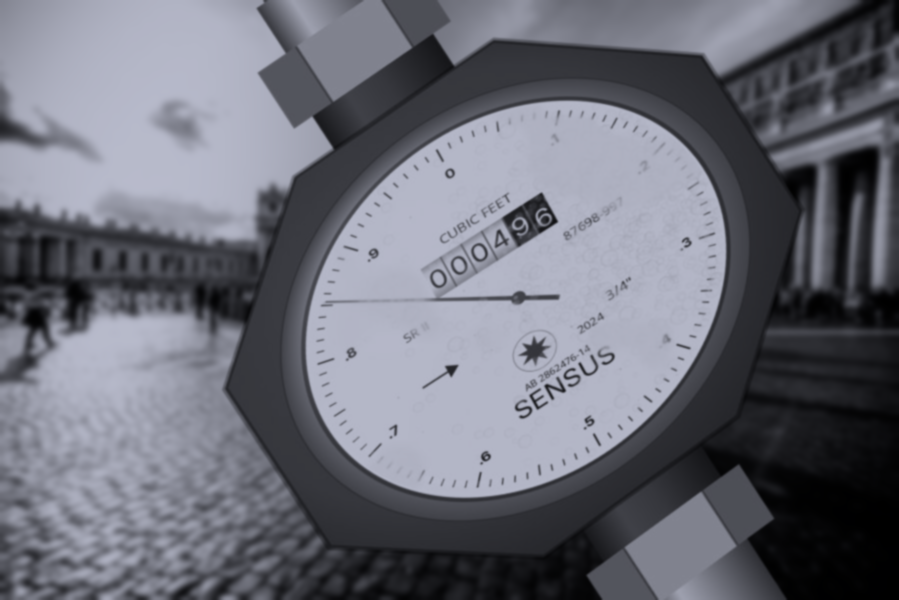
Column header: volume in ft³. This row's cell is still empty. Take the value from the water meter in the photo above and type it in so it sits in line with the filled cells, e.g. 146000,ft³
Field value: 495.85,ft³
